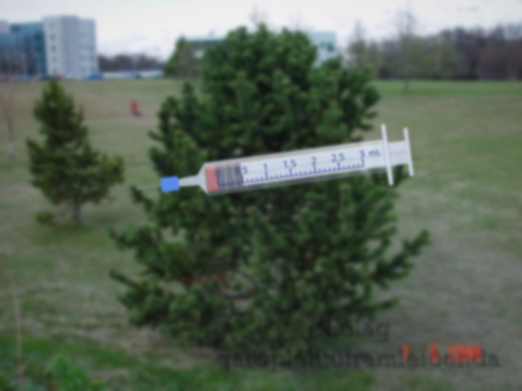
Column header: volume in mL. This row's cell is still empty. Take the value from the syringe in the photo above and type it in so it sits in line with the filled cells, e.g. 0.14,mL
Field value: 0,mL
